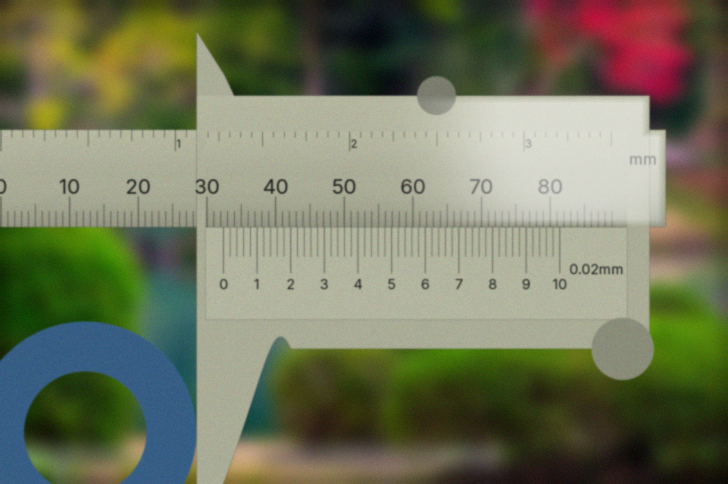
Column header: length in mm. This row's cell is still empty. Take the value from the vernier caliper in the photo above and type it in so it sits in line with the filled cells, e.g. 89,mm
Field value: 32.4,mm
